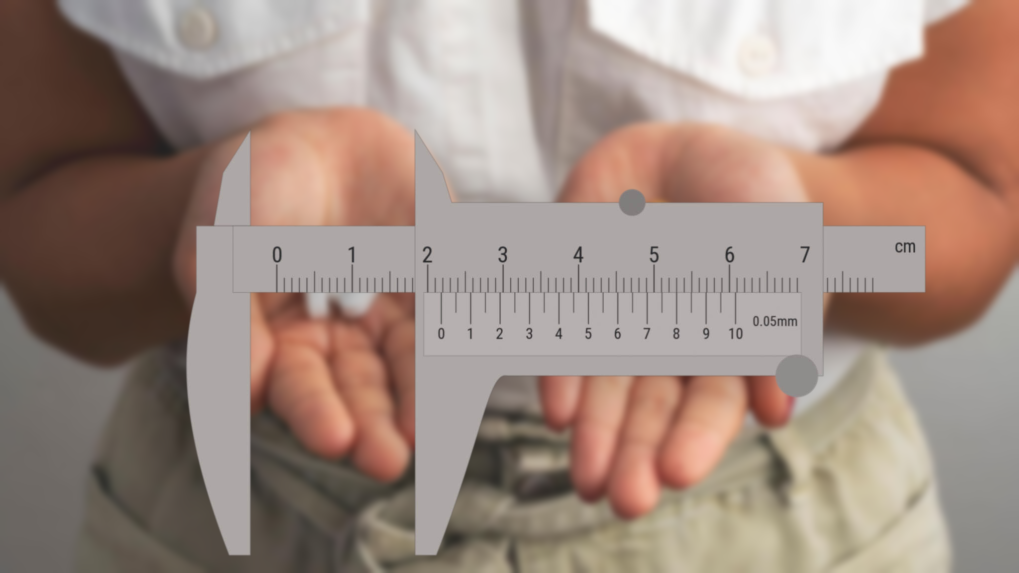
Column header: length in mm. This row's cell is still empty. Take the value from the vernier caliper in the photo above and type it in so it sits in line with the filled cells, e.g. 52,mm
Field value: 21.8,mm
